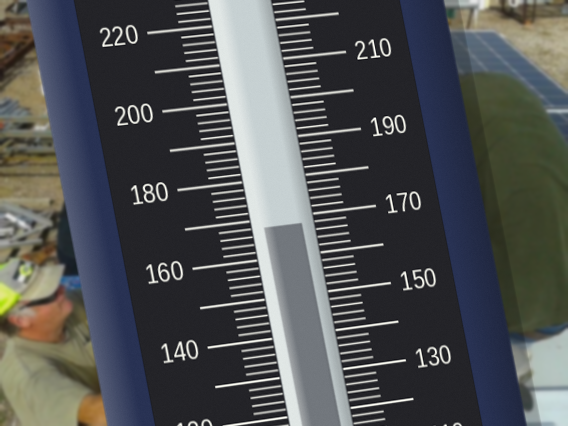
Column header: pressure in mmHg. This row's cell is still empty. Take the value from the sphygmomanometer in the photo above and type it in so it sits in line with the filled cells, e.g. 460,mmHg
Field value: 168,mmHg
